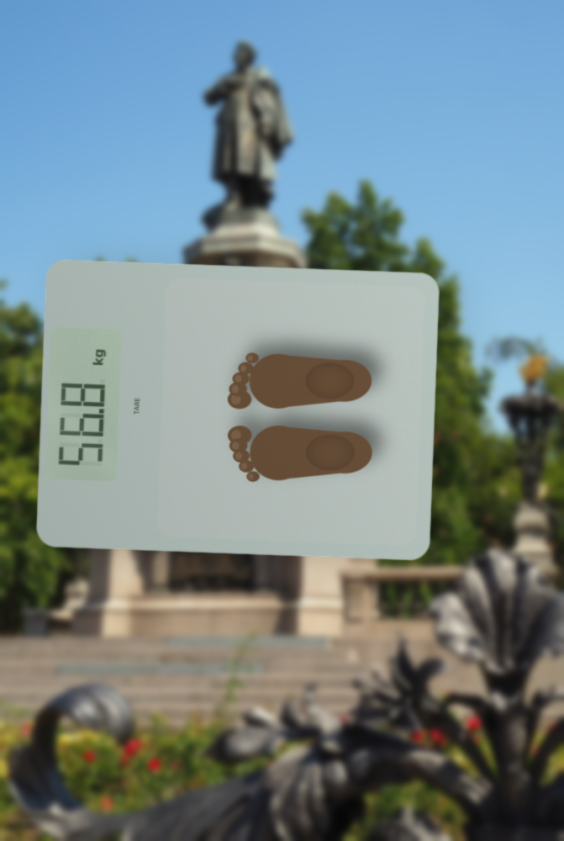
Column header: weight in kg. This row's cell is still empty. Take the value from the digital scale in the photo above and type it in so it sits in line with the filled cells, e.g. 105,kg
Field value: 56.8,kg
